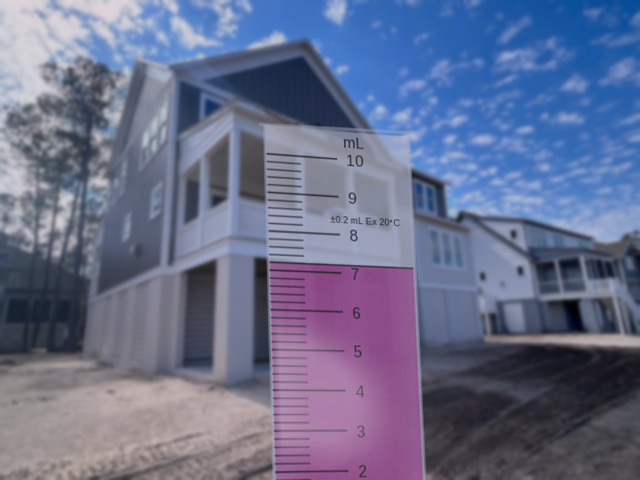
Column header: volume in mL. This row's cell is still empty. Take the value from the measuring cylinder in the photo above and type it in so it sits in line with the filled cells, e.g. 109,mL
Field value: 7.2,mL
